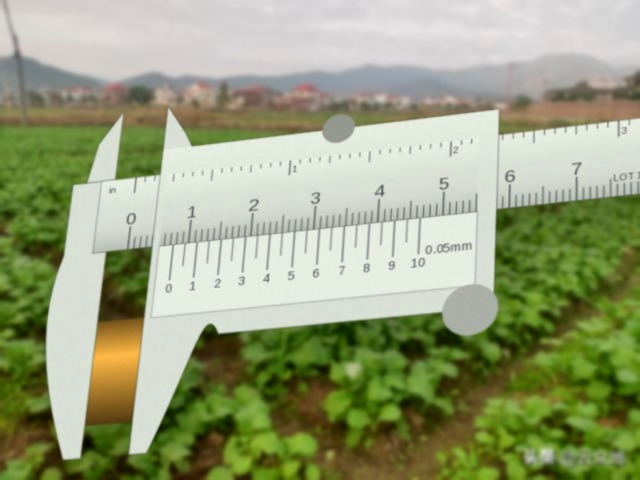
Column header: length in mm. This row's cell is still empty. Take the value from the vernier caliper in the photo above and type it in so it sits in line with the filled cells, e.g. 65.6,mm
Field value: 7.5,mm
